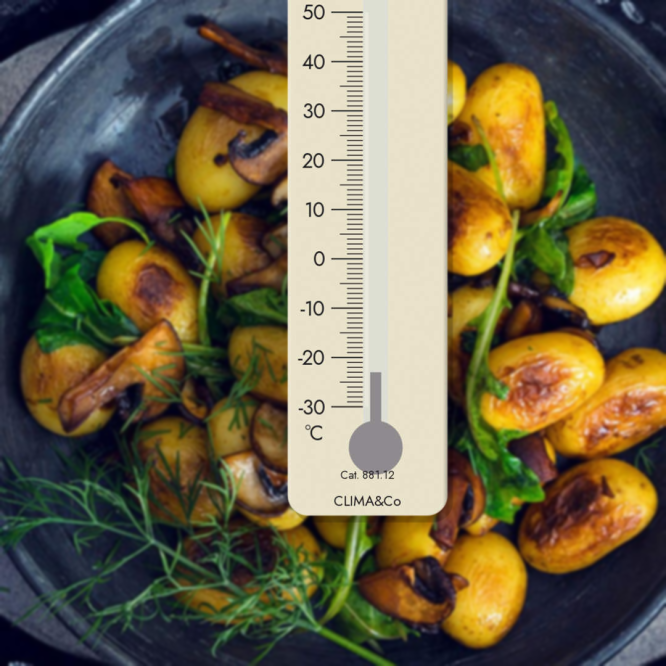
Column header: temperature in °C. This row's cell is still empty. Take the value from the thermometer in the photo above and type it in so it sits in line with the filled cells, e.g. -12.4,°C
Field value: -23,°C
